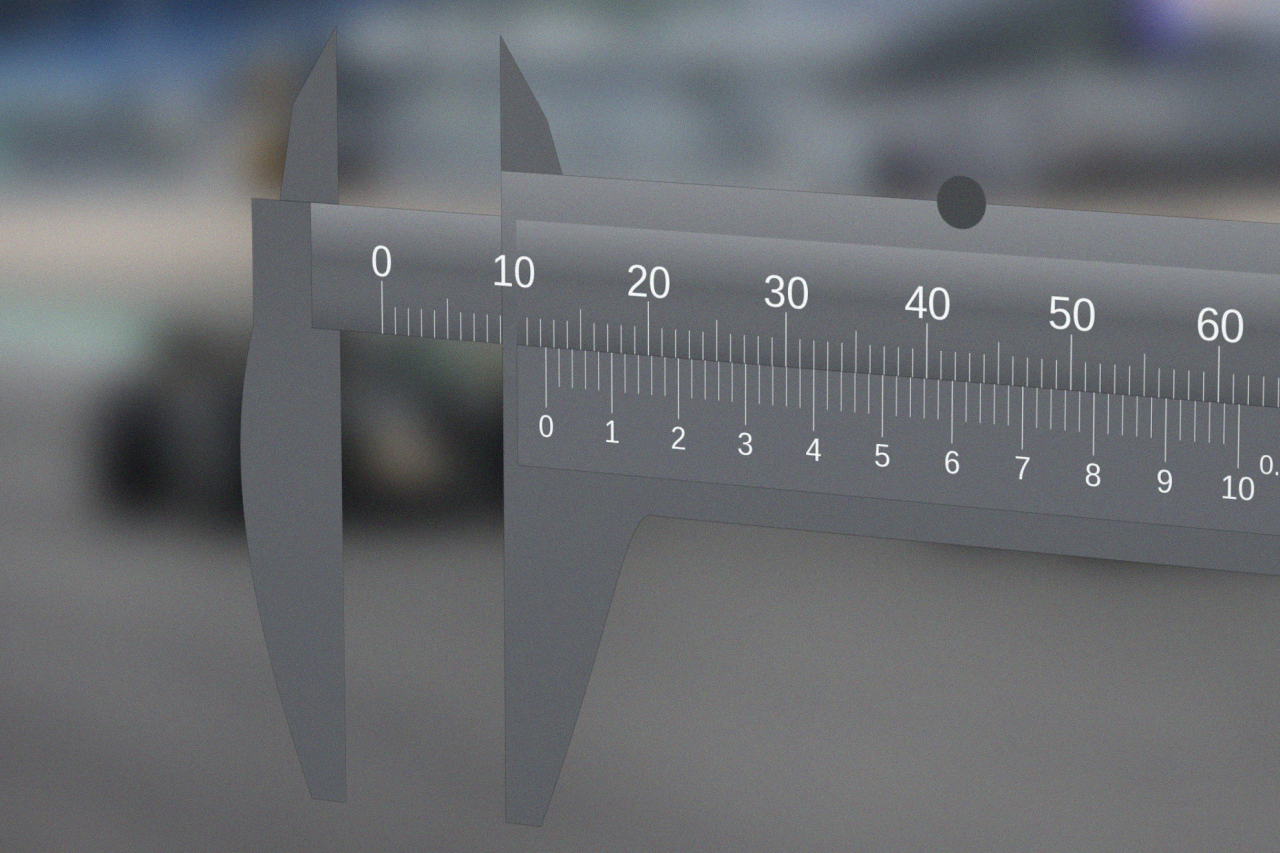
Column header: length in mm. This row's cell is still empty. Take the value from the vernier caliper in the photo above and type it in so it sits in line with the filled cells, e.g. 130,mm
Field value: 12.4,mm
